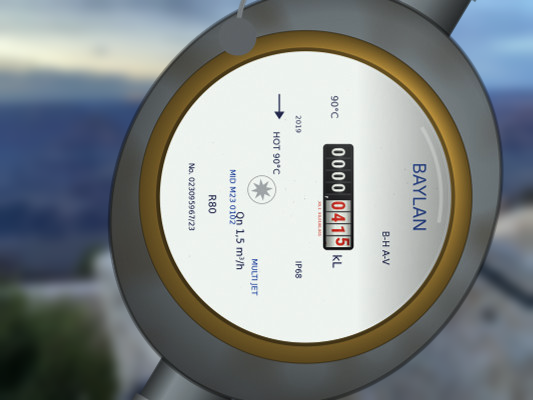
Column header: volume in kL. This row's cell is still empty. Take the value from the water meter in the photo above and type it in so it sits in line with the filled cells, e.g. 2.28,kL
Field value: 0.0415,kL
